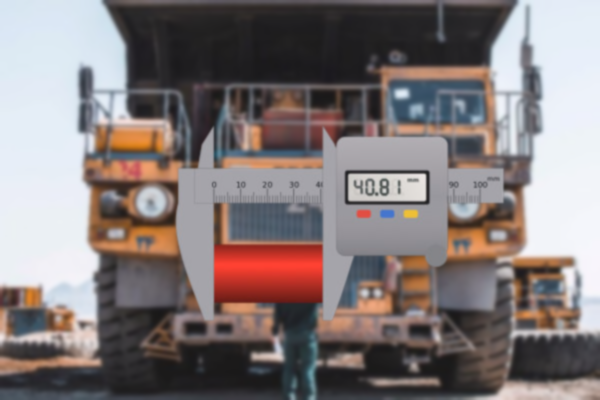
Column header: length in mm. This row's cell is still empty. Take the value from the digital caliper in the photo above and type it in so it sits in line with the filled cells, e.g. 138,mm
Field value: 40.81,mm
